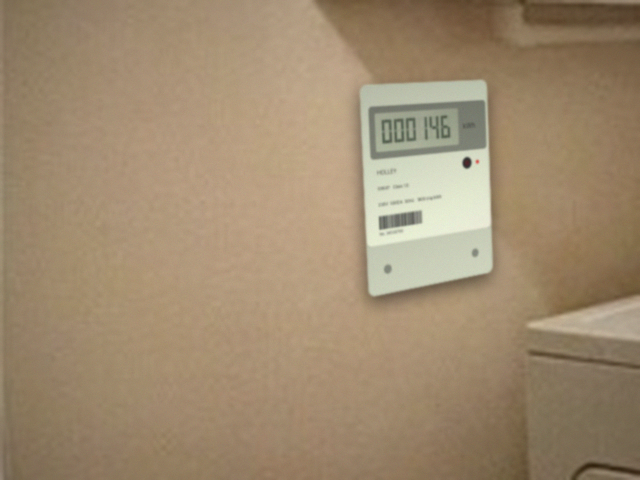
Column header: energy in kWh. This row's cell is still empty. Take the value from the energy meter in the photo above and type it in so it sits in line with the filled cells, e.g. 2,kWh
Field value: 146,kWh
